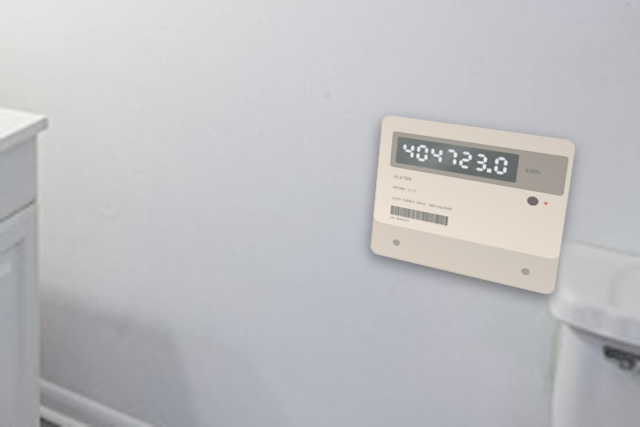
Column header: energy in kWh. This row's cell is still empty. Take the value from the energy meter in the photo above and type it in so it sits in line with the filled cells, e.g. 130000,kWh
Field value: 404723.0,kWh
